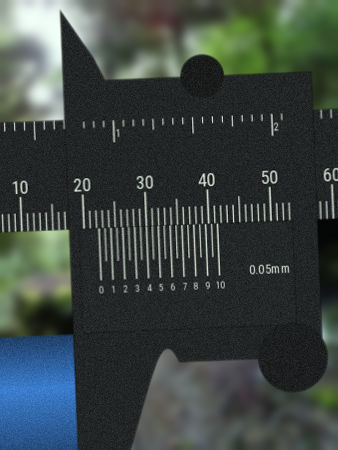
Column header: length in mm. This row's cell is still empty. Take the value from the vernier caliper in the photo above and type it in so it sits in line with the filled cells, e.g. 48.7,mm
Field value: 22.4,mm
